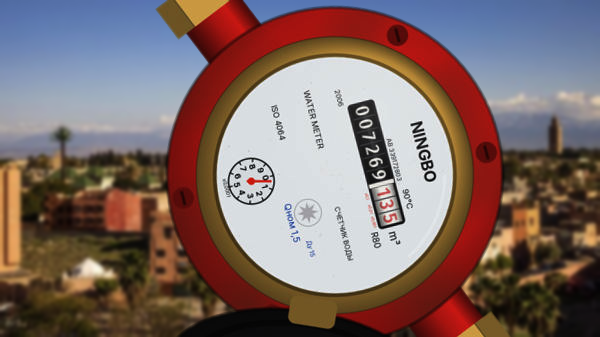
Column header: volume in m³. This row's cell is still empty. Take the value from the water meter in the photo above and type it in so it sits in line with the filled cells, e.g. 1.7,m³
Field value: 7269.1350,m³
